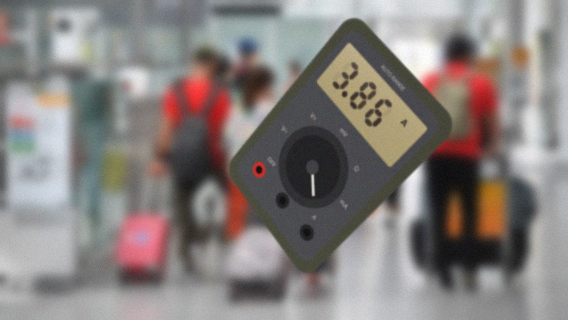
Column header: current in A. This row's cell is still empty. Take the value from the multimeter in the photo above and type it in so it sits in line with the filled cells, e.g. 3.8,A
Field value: 3.86,A
